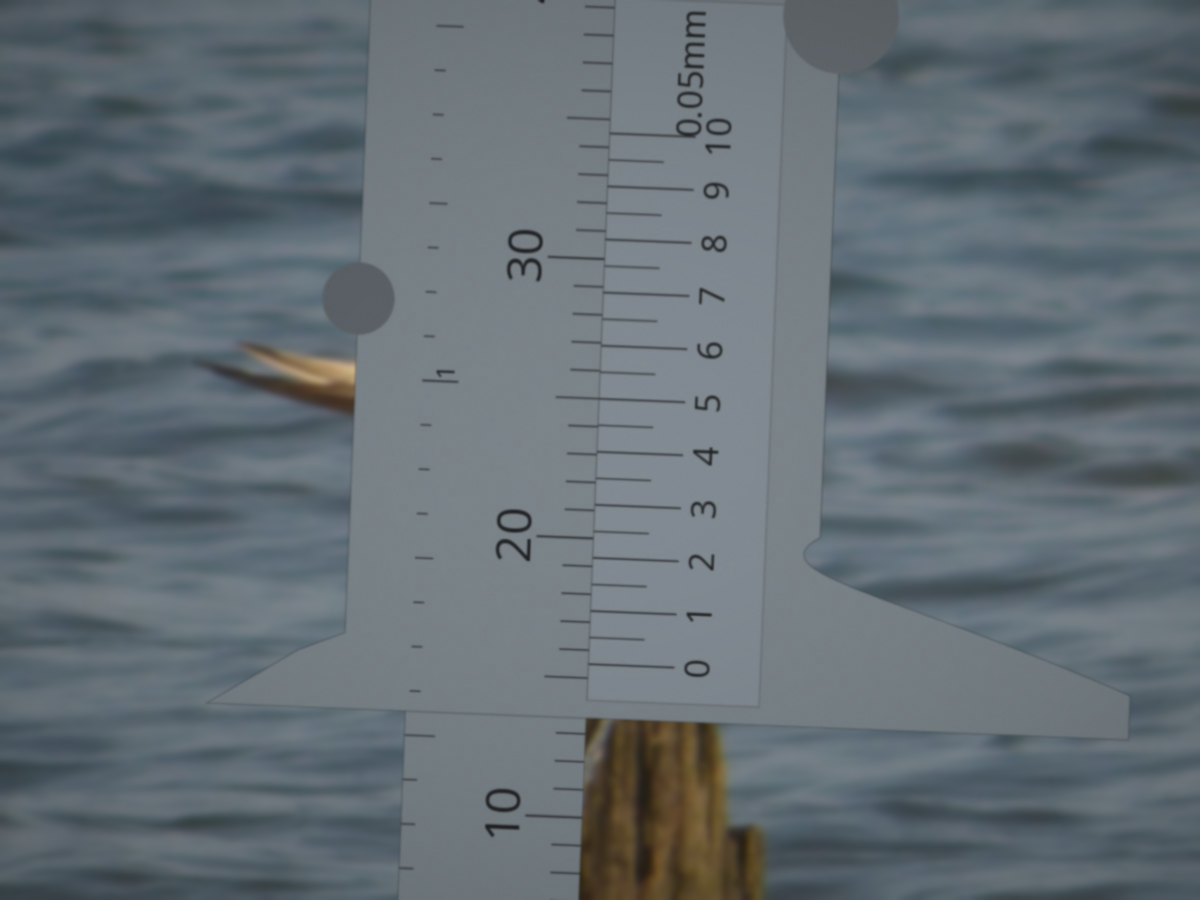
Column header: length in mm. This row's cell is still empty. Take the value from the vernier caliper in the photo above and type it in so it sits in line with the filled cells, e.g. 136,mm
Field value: 15.5,mm
